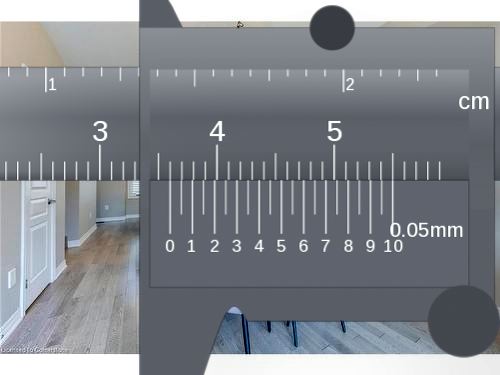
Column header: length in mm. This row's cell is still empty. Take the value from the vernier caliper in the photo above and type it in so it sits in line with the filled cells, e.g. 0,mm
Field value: 36.0,mm
